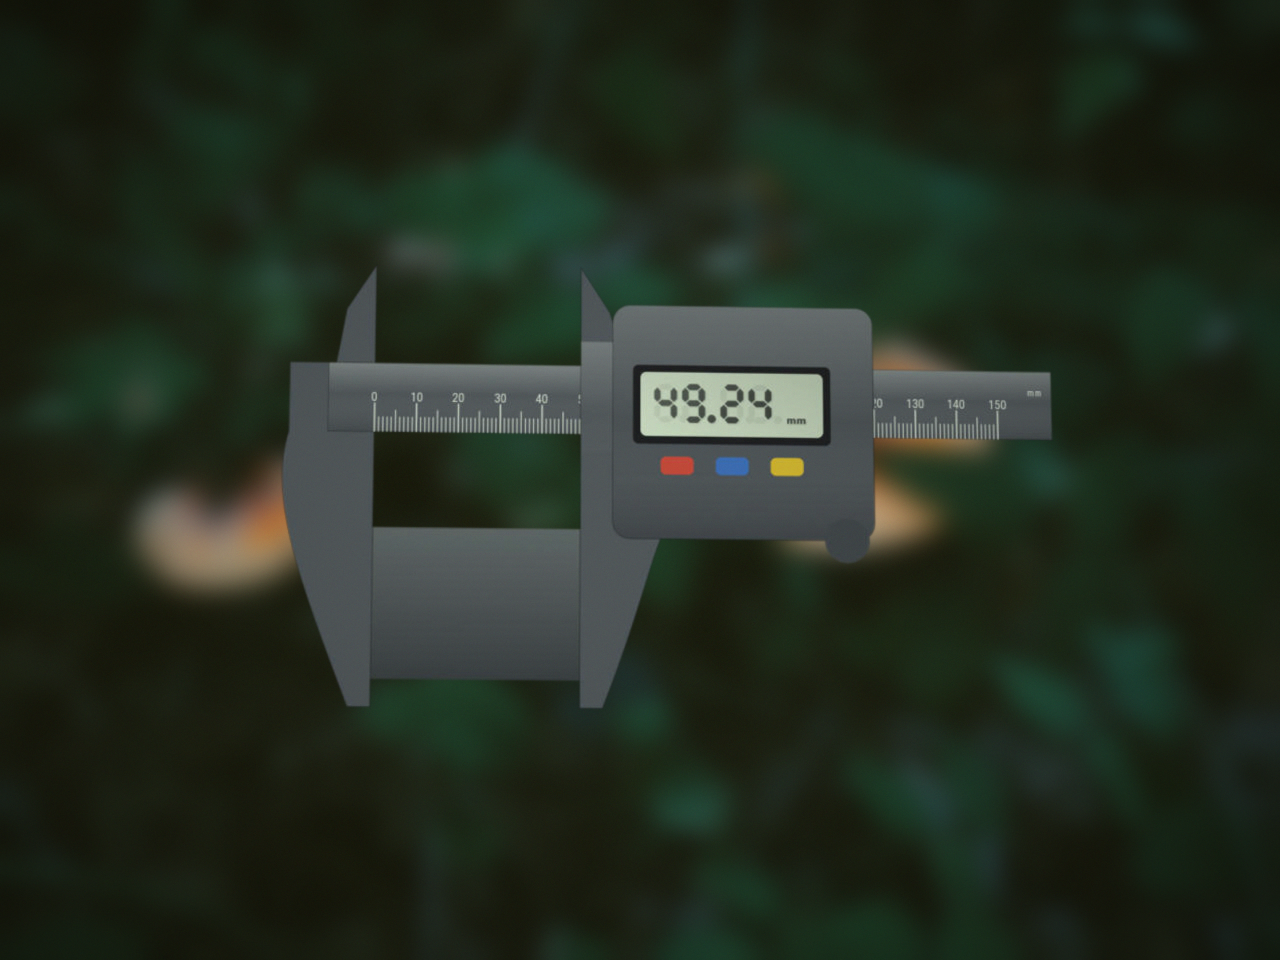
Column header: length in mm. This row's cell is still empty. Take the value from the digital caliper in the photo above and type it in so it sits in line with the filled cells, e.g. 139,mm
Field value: 49.24,mm
